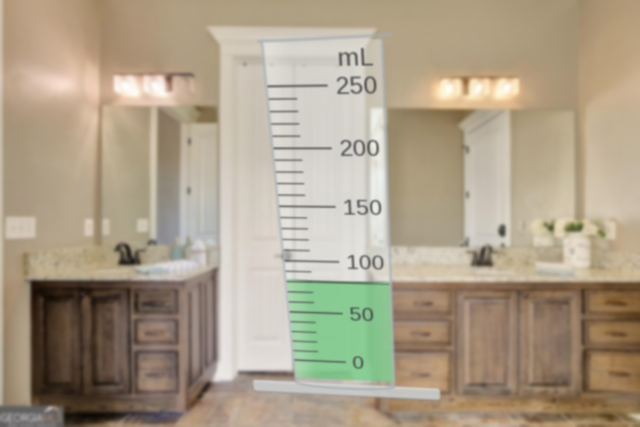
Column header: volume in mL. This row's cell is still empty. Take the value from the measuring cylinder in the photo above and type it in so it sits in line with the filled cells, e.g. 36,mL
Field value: 80,mL
